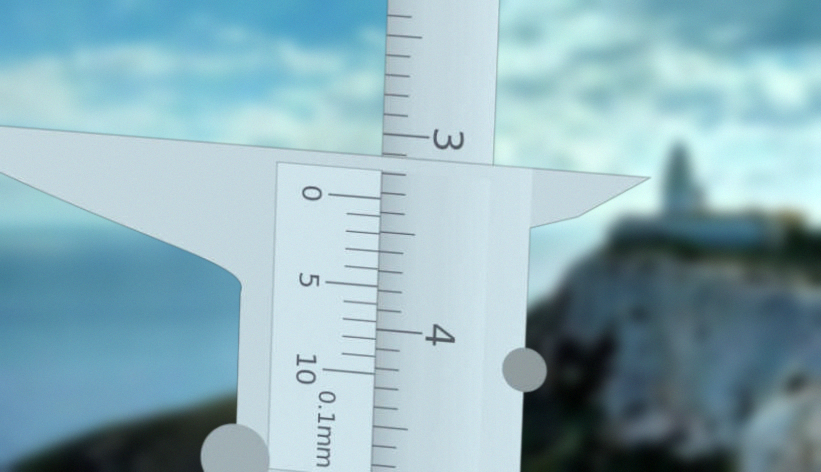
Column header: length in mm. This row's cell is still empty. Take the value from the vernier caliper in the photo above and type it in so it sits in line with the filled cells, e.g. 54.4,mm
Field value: 33.3,mm
